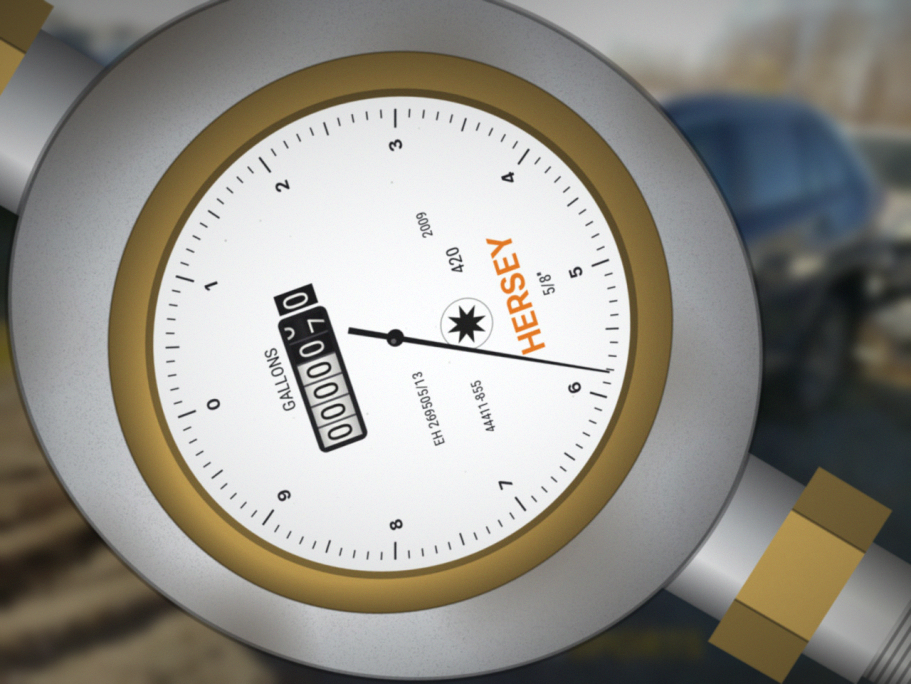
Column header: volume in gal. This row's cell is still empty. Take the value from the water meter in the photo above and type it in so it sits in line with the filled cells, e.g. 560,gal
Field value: 65.8,gal
